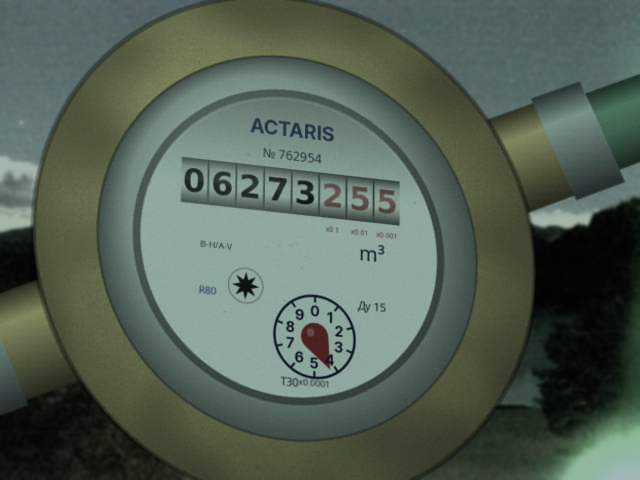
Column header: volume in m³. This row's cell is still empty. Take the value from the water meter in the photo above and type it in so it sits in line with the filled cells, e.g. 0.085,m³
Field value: 6273.2554,m³
